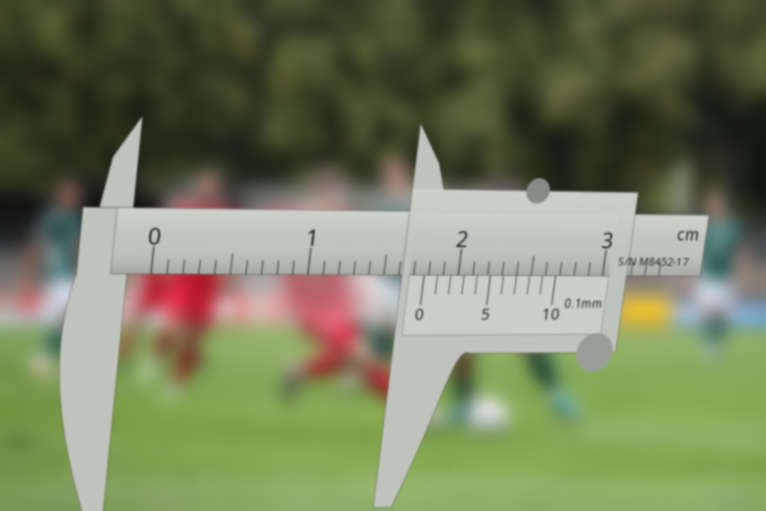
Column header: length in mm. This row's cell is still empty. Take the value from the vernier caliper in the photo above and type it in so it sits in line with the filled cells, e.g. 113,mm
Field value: 17.7,mm
